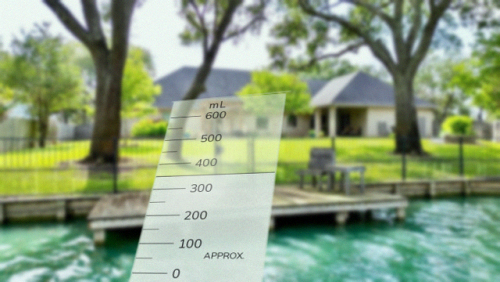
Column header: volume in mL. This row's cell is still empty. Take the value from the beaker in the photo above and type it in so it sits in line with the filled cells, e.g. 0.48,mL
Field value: 350,mL
